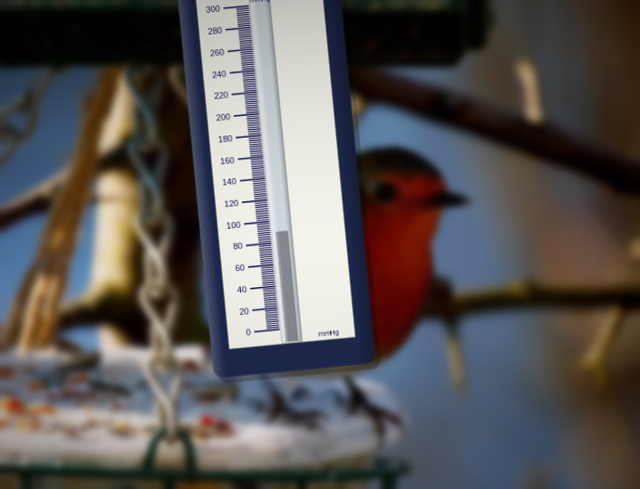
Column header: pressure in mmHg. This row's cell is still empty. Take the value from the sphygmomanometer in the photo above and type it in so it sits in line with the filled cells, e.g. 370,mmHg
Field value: 90,mmHg
